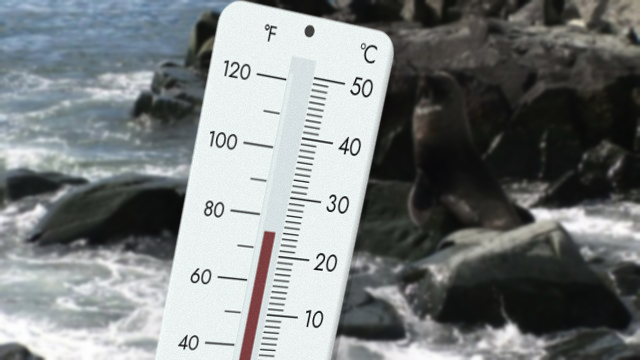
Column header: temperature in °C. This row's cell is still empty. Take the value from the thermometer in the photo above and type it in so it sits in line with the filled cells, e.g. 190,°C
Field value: 24,°C
